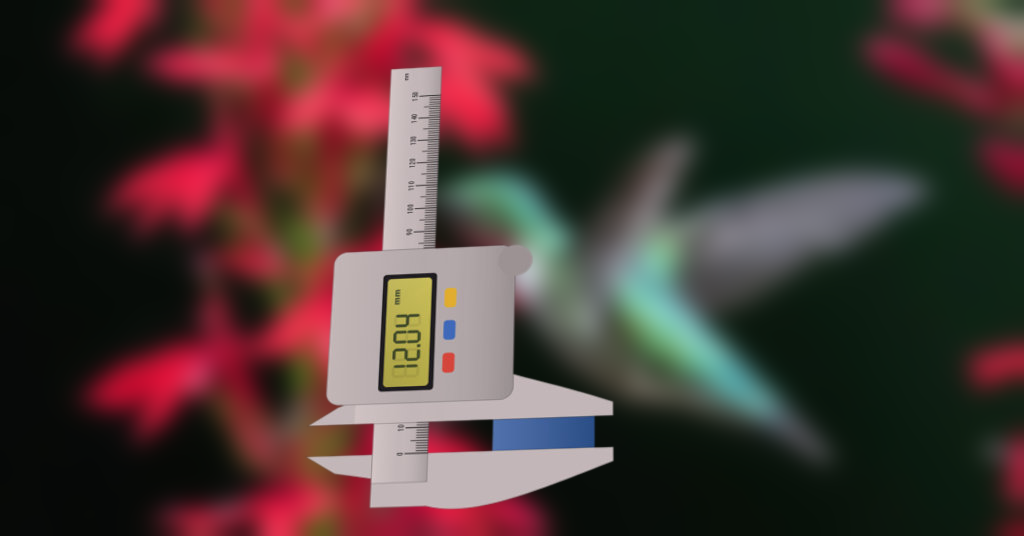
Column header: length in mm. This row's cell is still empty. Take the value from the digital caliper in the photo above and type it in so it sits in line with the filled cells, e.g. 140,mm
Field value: 12.04,mm
